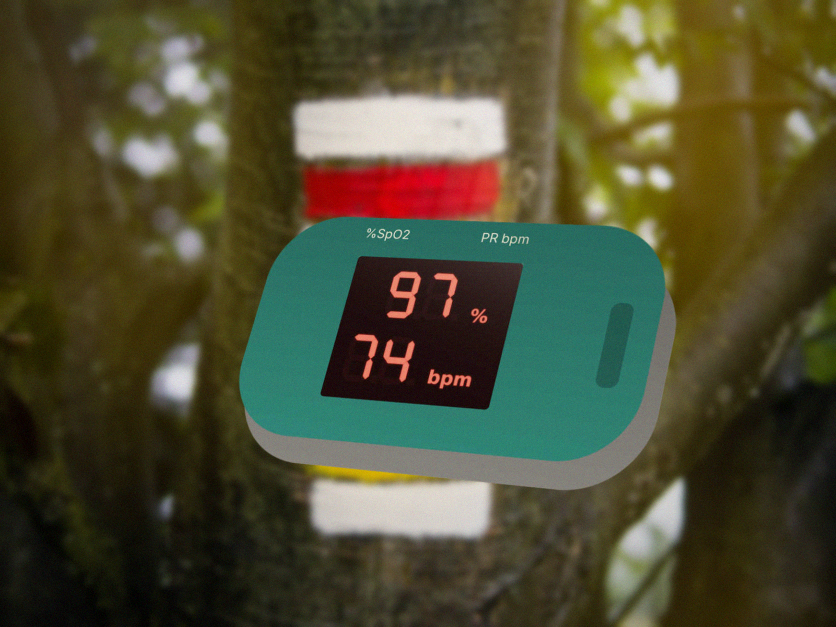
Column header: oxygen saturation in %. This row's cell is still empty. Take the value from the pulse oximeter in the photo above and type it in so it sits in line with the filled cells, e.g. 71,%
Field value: 97,%
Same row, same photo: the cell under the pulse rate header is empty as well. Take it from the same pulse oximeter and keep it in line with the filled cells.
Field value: 74,bpm
